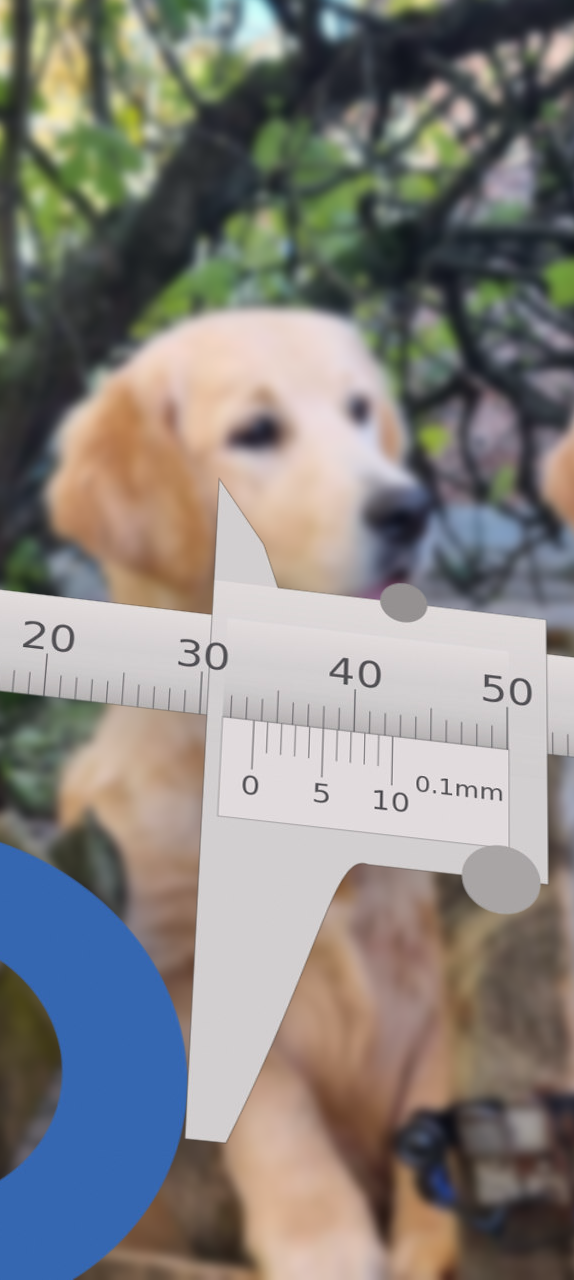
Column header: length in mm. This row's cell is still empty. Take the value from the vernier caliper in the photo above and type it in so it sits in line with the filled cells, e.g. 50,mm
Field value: 33.5,mm
